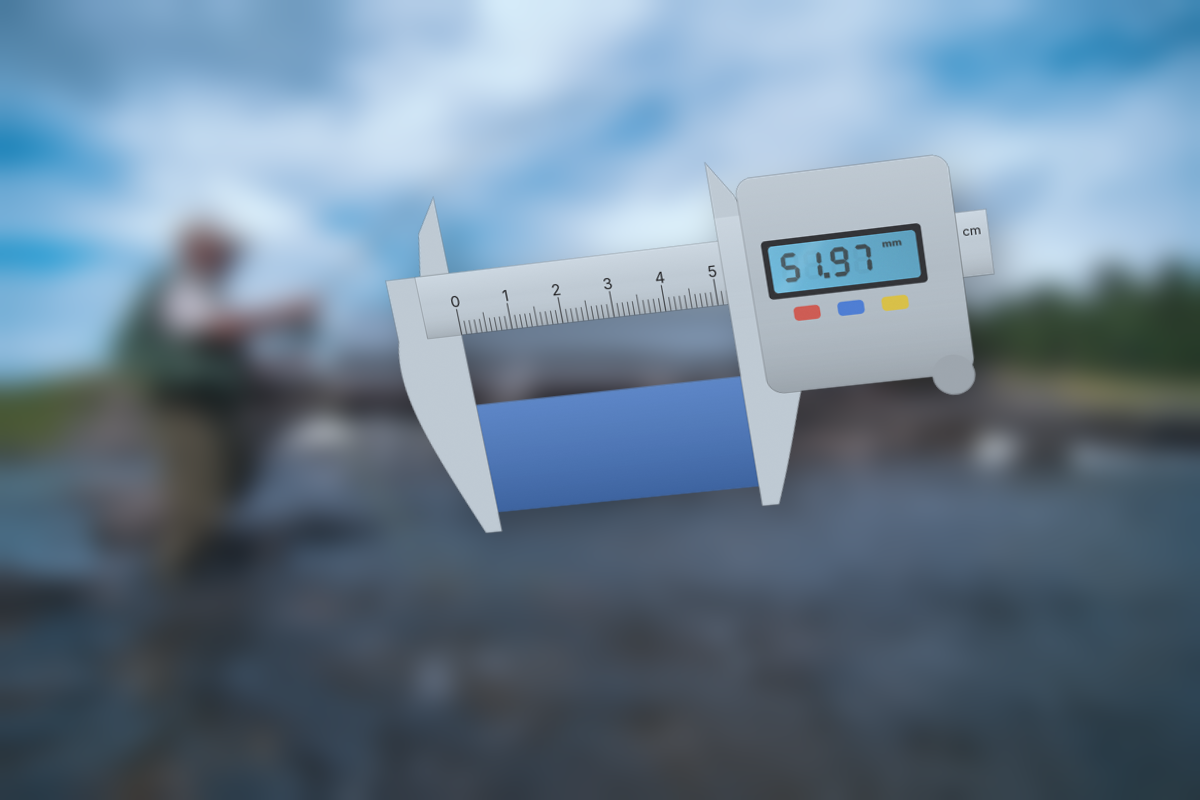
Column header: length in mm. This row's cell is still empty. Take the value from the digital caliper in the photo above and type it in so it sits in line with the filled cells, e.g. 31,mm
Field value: 51.97,mm
